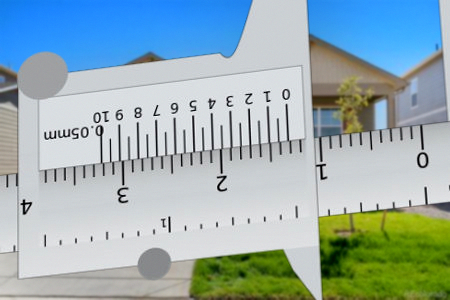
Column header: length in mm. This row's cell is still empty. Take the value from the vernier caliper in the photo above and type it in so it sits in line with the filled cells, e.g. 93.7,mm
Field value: 13.2,mm
